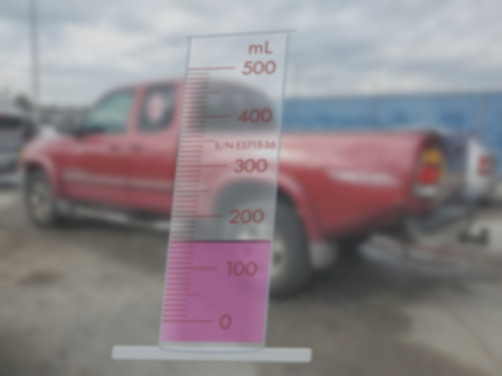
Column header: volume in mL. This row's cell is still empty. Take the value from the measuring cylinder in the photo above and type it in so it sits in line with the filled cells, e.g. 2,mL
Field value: 150,mL
